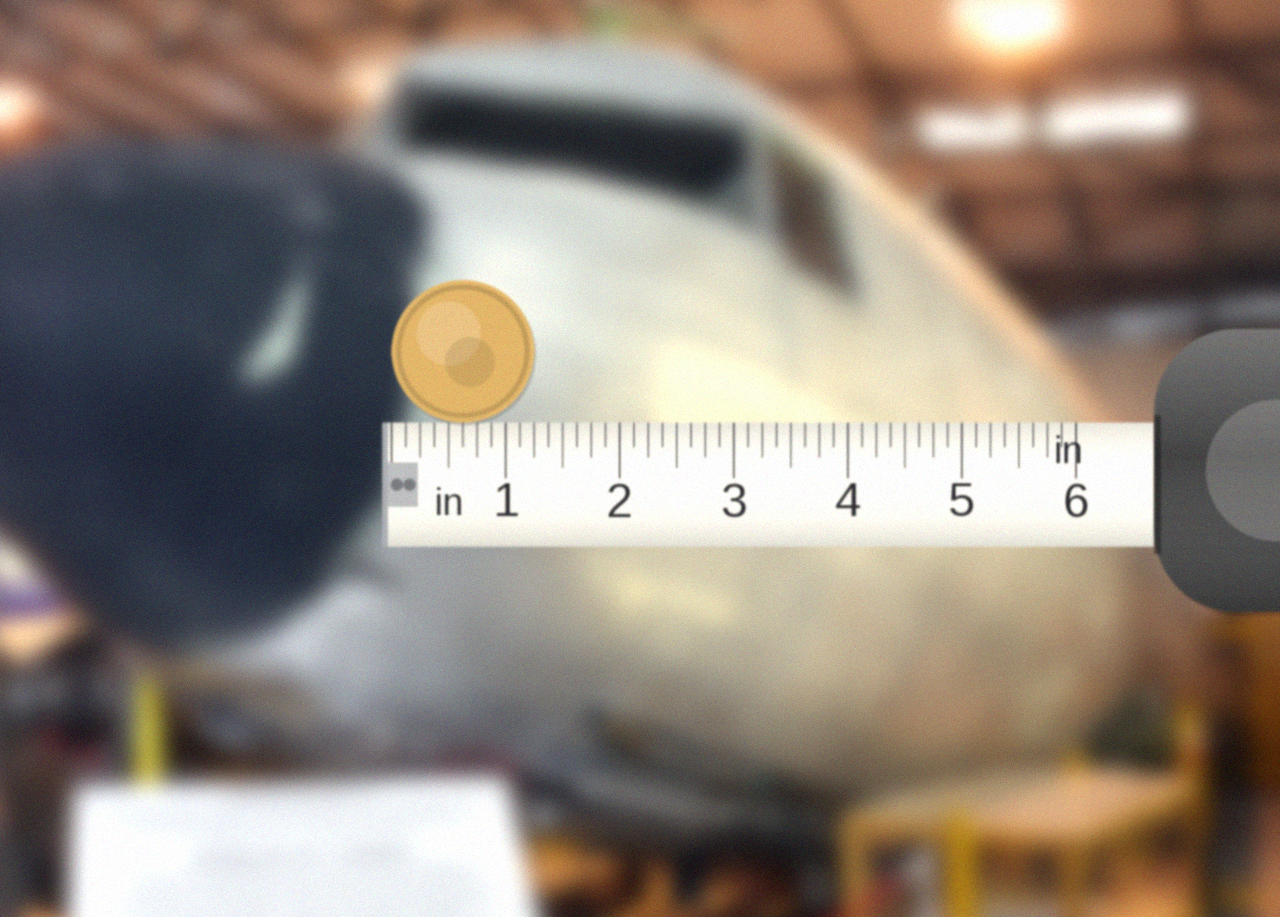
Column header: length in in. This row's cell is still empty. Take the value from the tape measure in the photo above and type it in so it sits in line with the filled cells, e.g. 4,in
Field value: 1.25,in
